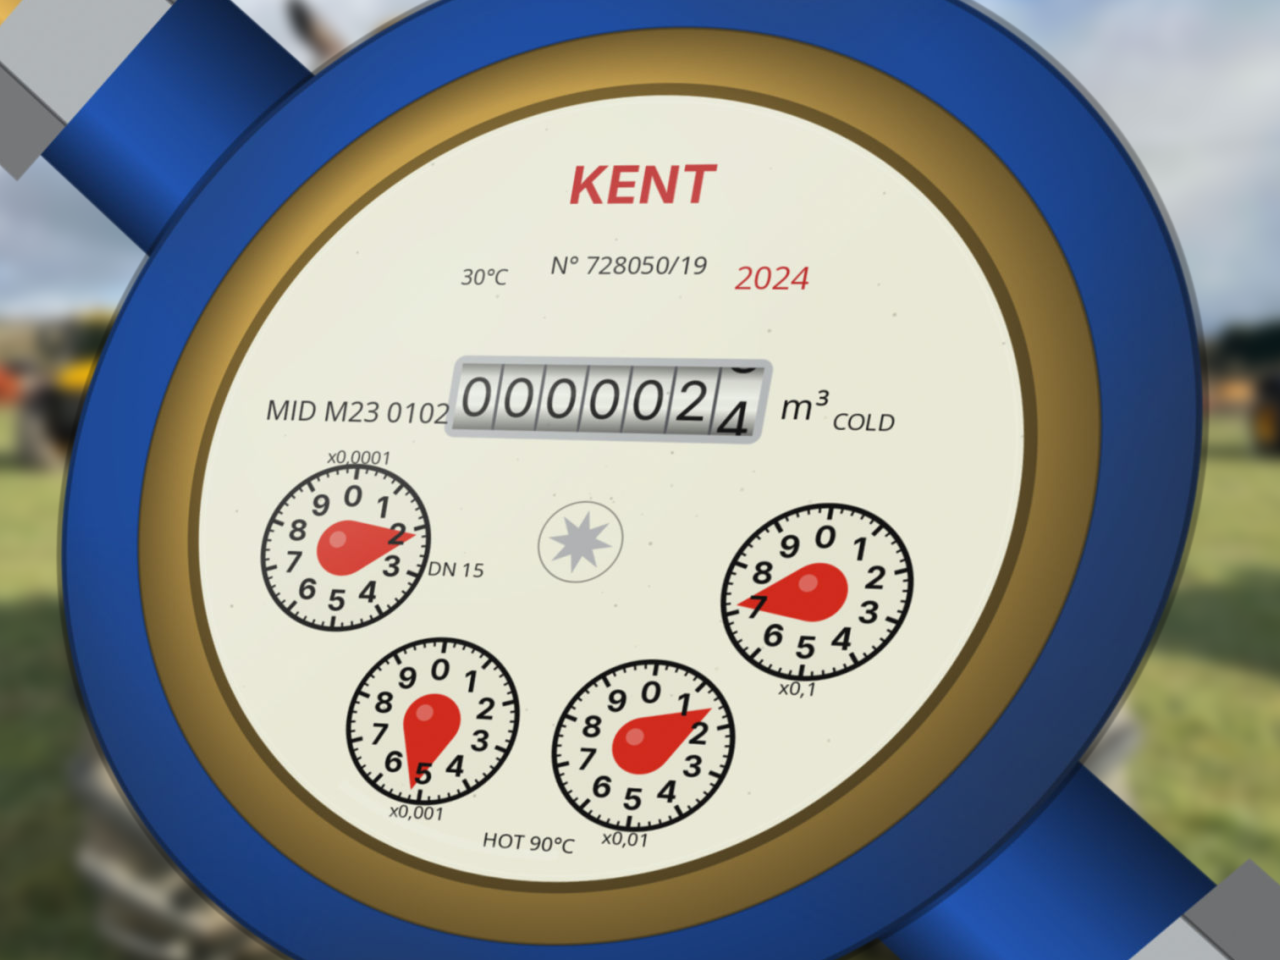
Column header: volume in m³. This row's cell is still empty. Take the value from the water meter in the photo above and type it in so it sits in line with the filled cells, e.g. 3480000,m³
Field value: 23.7152,m³
